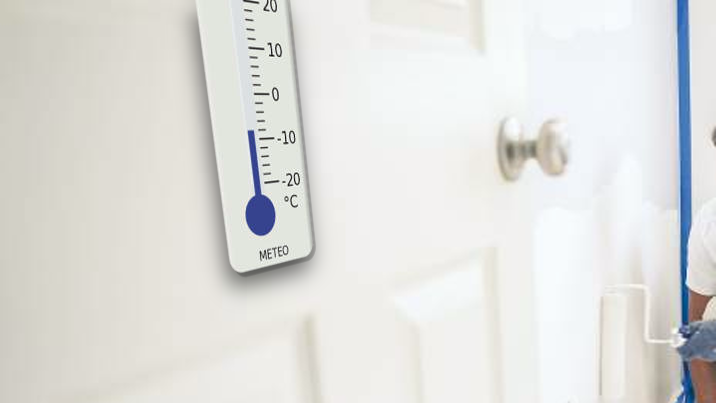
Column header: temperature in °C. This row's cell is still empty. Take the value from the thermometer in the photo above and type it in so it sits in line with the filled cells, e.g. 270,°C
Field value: -8,°C
